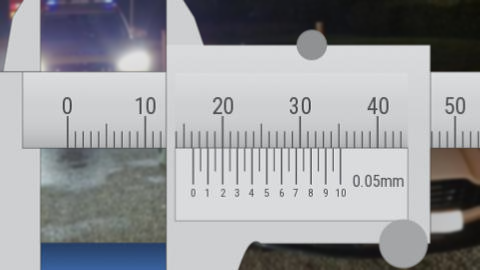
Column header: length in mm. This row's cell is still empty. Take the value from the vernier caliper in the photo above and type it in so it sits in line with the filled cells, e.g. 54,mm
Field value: 16.2,mm
